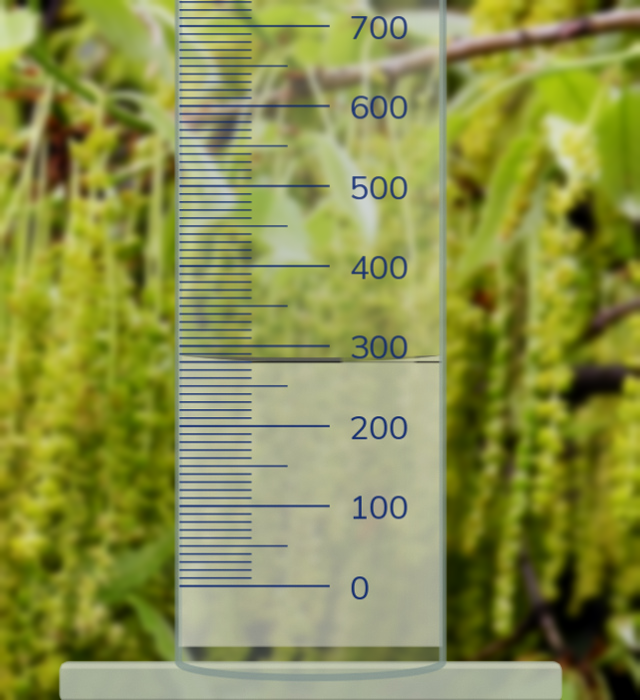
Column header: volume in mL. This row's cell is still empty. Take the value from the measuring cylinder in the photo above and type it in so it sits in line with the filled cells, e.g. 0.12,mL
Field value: 280,mL
